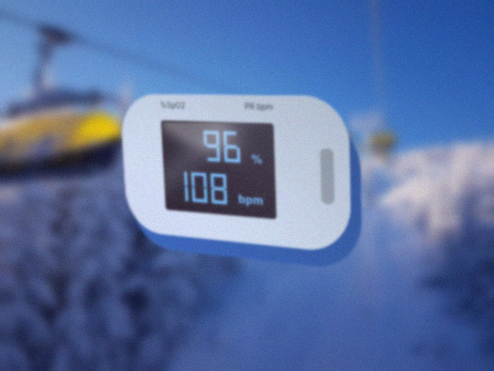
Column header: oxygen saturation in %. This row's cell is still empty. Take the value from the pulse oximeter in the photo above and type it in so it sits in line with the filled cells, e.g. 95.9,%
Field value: 96,%
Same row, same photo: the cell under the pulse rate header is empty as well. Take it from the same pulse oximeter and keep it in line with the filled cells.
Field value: 108,bpm
